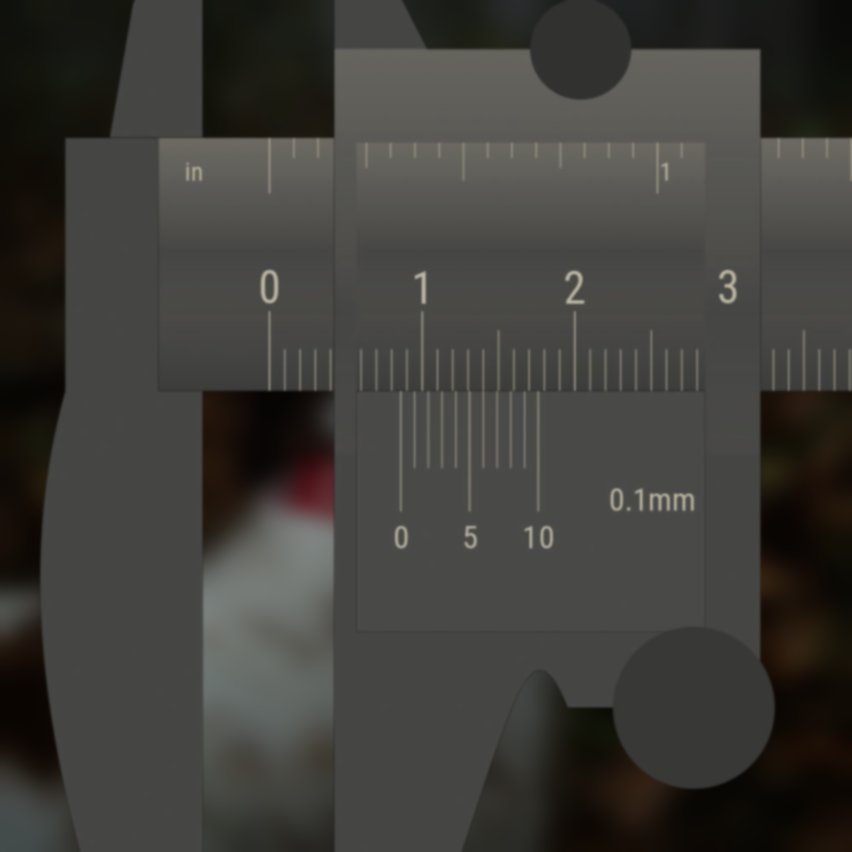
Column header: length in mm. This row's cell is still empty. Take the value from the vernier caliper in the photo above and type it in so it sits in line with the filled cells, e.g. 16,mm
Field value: 8.6,mm
